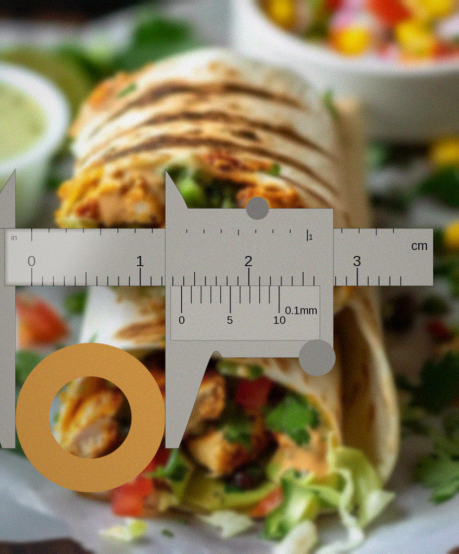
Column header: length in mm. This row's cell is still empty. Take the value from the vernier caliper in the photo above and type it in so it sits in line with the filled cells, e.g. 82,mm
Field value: 13.8,mm
